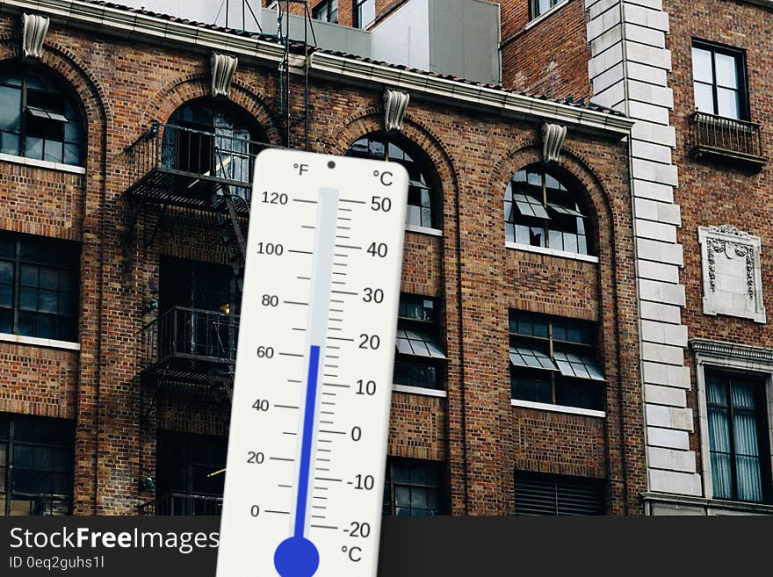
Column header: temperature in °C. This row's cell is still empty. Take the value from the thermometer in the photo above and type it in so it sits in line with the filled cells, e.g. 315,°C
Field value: 18,°C
